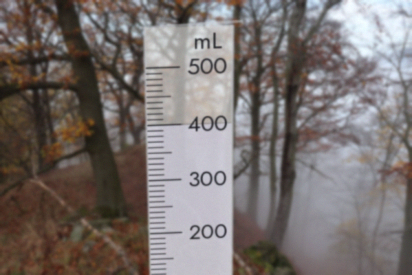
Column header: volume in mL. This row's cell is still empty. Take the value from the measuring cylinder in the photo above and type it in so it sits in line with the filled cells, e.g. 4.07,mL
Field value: 400,mL
